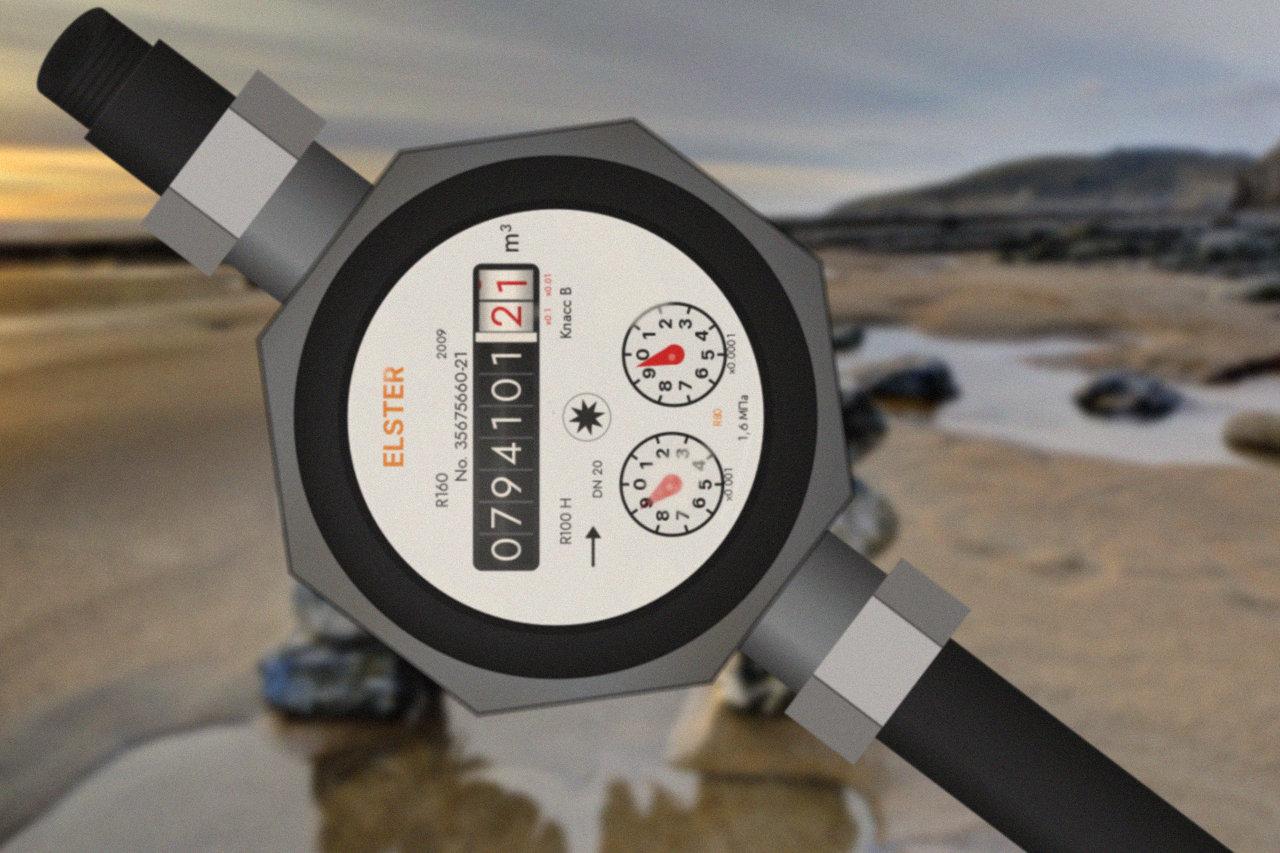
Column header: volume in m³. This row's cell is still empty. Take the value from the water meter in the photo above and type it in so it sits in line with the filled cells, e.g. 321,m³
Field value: 794101.2089,m³
